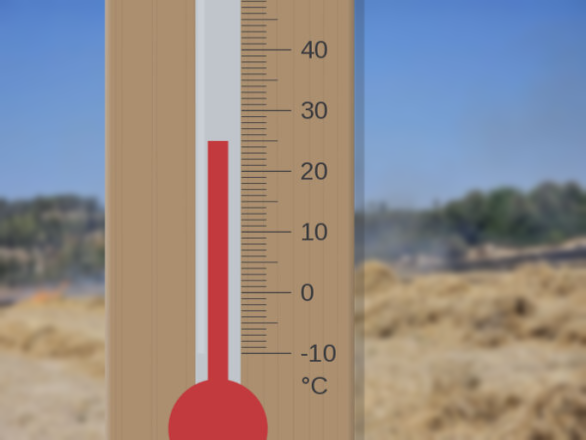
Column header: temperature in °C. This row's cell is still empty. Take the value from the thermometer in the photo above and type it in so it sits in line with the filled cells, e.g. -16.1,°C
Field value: 25,°C
